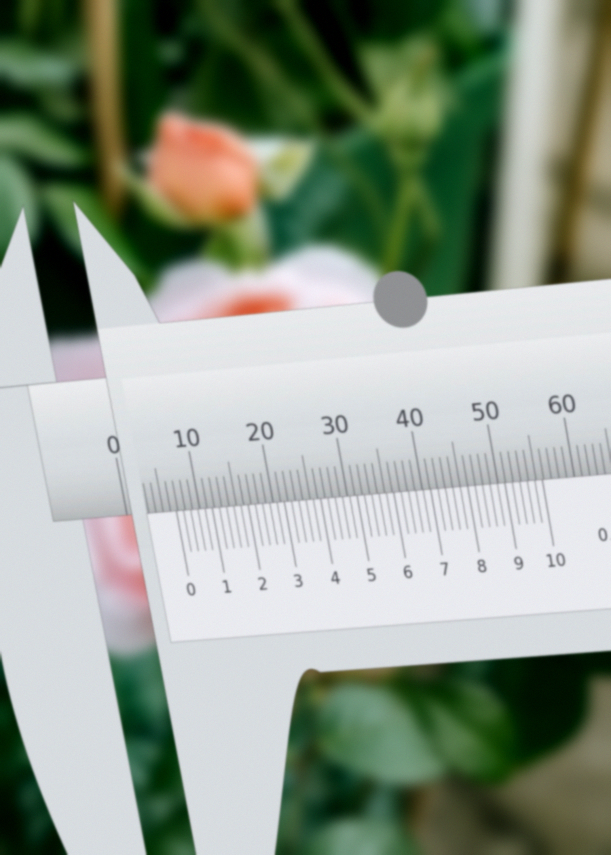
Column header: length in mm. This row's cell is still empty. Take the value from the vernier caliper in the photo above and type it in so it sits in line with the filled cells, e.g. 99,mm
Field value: 6.8,mm
